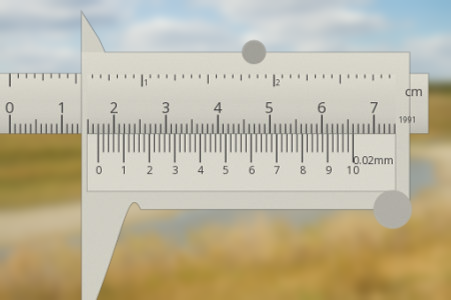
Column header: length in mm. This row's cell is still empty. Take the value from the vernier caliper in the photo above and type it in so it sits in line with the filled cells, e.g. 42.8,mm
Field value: 17.0,mm
